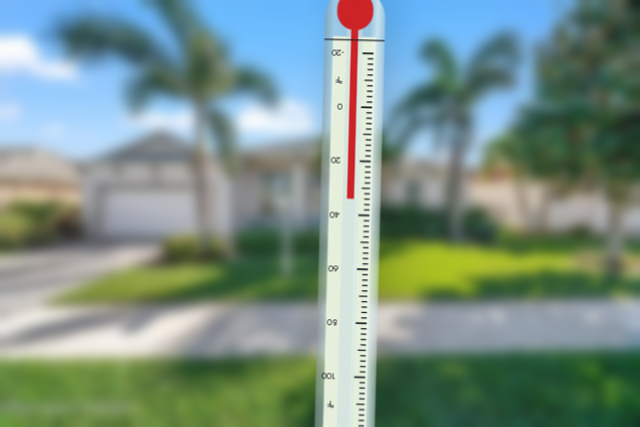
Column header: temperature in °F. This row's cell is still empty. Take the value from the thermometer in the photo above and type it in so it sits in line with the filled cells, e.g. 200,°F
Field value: 34,°F
